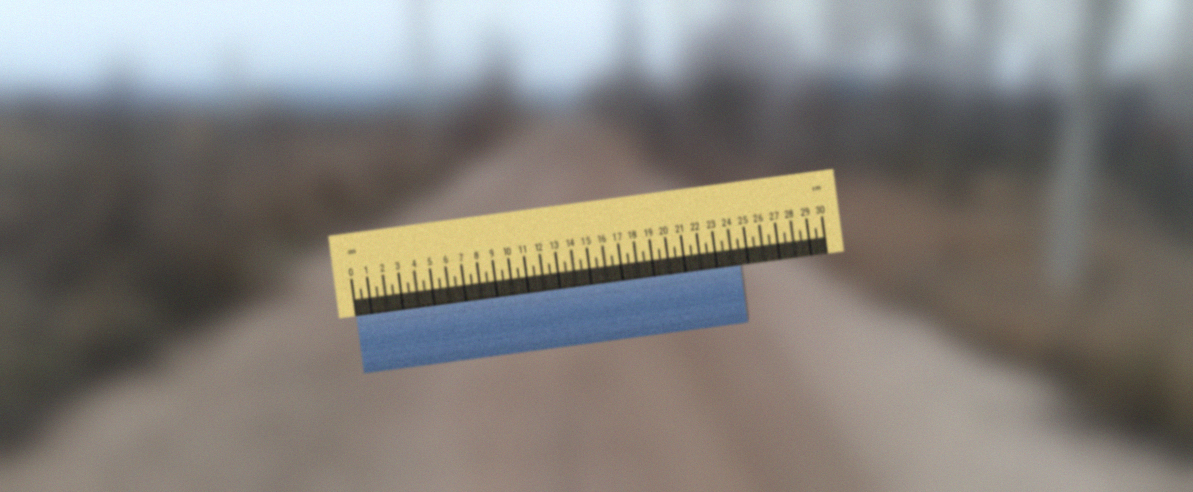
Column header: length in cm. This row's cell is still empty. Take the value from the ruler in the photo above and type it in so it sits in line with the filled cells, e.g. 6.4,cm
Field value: 24.5,cm
